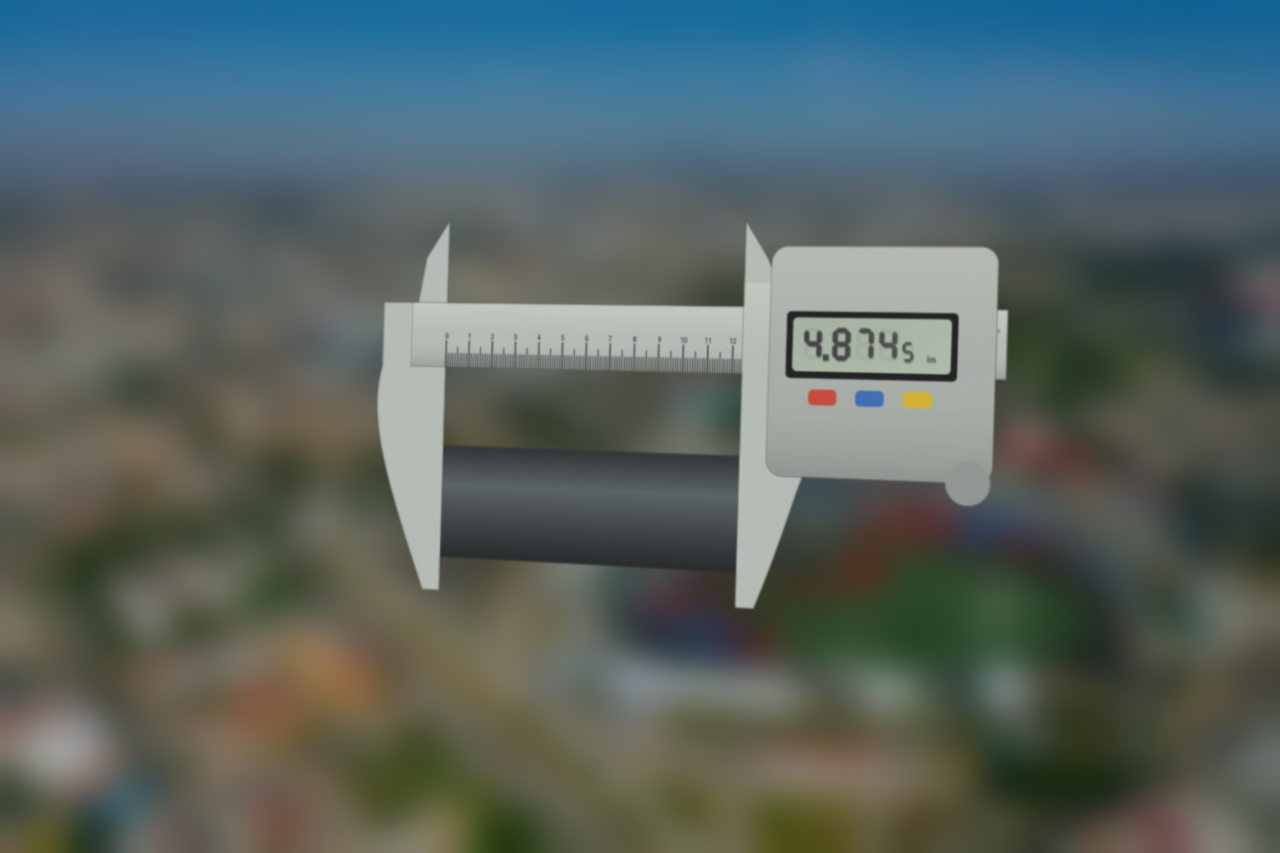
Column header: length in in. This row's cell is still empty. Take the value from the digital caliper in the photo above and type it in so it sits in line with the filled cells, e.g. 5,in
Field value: 4.8745,in
